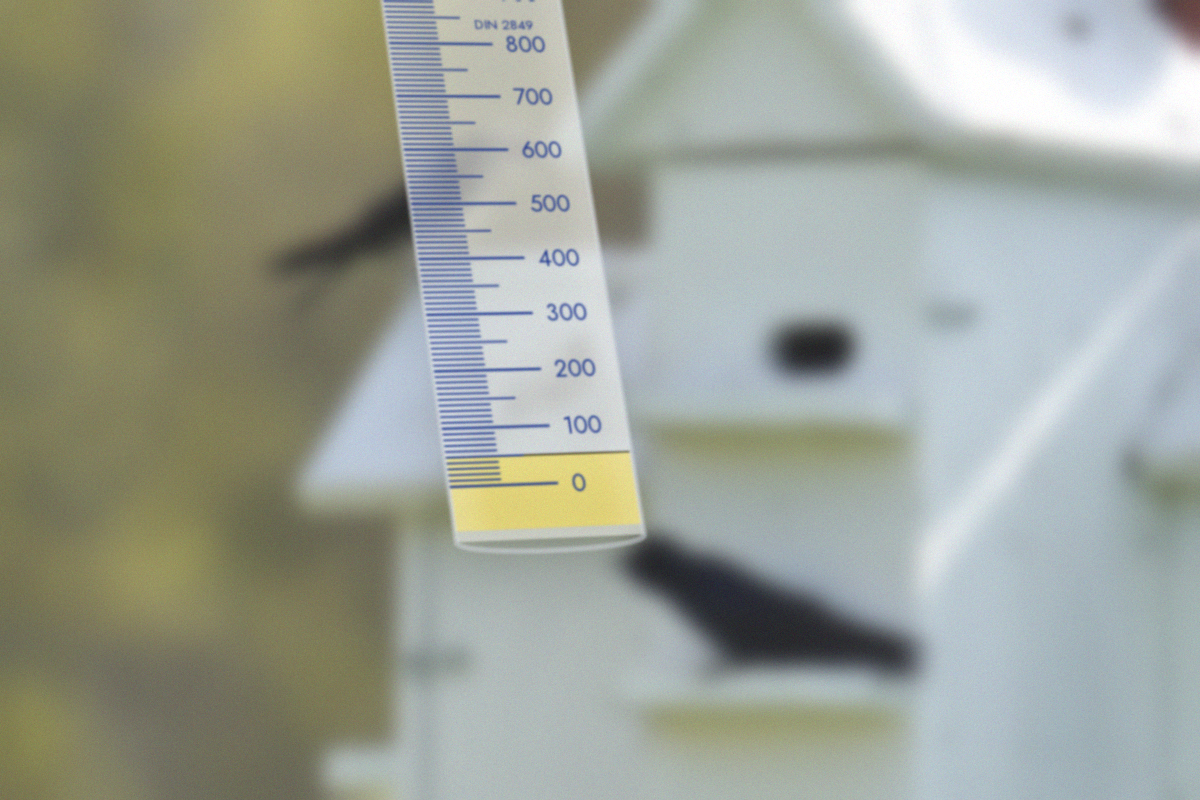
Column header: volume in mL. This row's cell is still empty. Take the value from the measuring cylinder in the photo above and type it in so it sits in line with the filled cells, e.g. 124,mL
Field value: 50,mL
